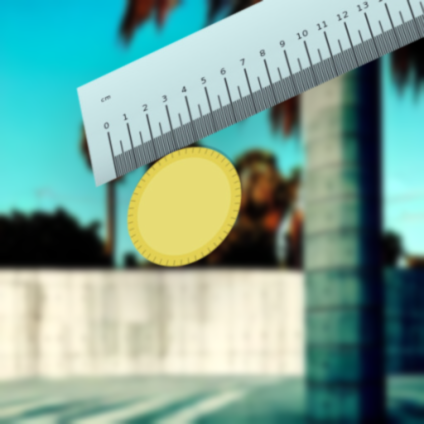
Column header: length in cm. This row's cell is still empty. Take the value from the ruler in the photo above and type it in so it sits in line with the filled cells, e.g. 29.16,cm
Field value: 5.5,cm
